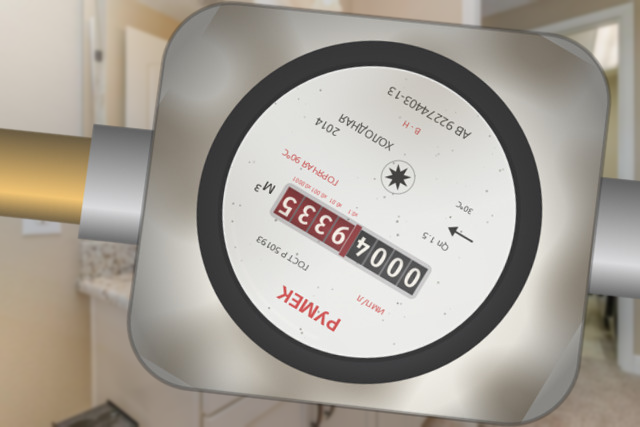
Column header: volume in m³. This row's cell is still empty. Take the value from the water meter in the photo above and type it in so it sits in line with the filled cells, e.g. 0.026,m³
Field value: 4.9335,m³
